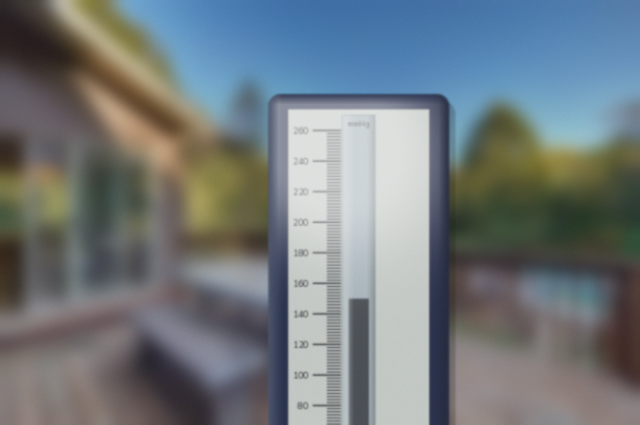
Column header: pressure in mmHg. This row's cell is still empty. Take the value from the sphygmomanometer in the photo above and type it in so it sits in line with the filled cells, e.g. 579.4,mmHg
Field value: 150,mmHg
